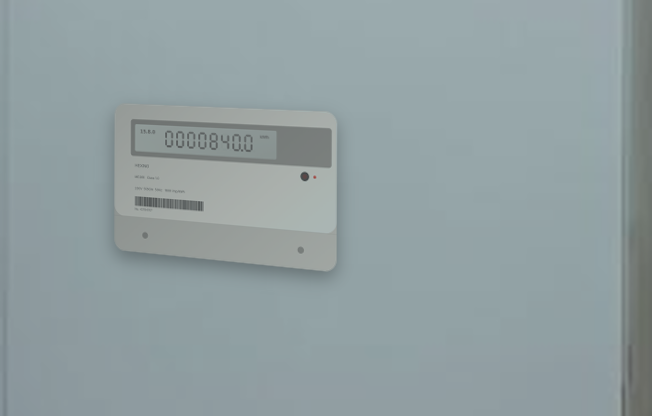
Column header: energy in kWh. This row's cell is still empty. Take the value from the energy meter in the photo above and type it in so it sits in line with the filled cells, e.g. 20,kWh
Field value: 840.0,kWh
